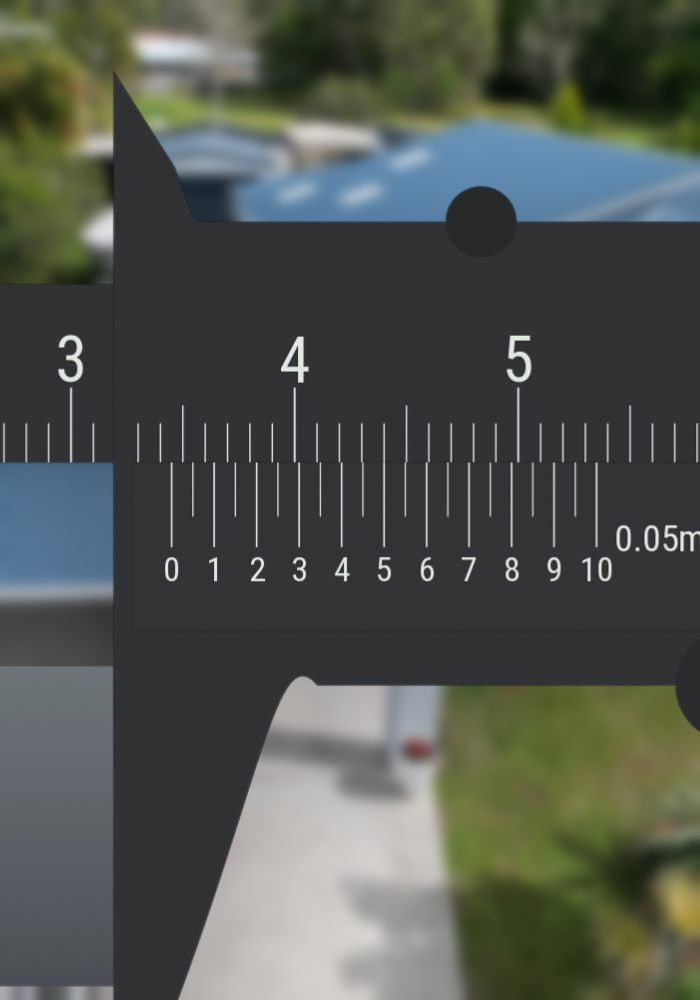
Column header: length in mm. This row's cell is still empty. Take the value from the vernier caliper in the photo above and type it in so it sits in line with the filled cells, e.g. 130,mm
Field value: 34.5,mm
